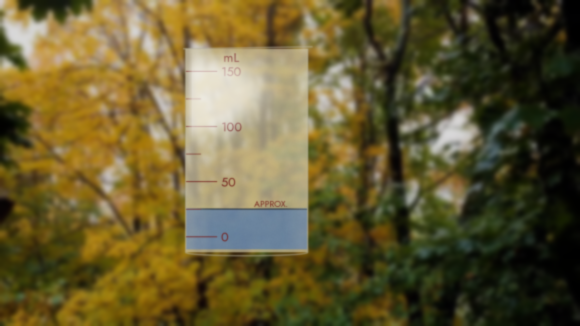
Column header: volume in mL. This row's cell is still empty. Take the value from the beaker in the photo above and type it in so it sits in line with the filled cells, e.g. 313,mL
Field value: 25,mL
